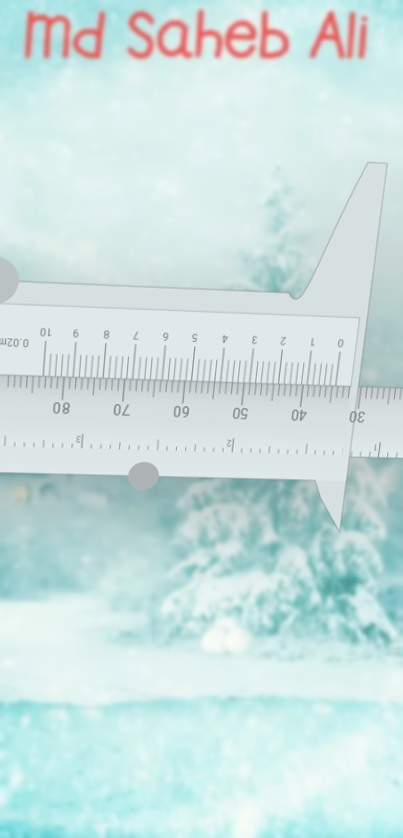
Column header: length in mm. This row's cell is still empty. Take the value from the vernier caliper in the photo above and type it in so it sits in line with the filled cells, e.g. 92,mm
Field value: 34.4,mm
